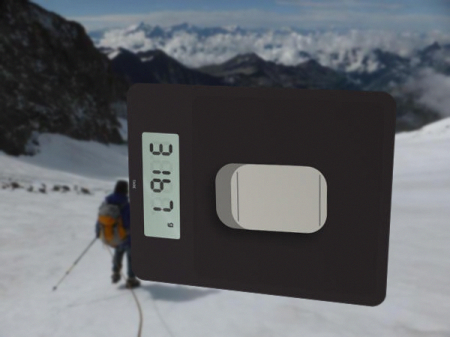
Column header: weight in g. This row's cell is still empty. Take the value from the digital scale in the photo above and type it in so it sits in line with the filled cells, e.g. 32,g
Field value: 3167,g
